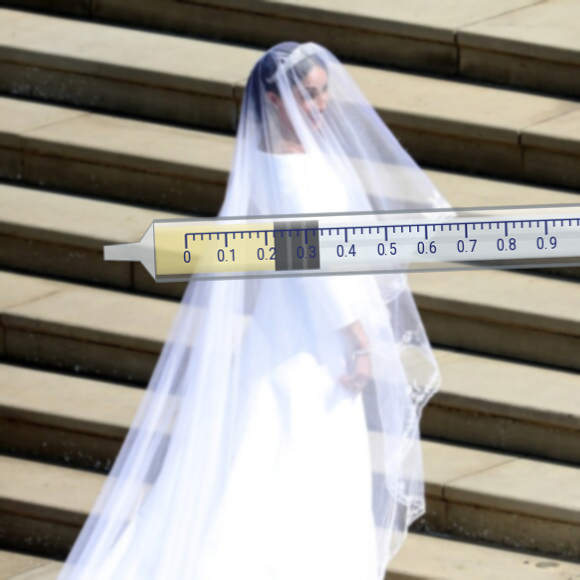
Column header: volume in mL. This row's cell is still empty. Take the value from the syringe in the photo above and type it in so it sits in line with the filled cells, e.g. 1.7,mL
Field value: 0.22,mL
